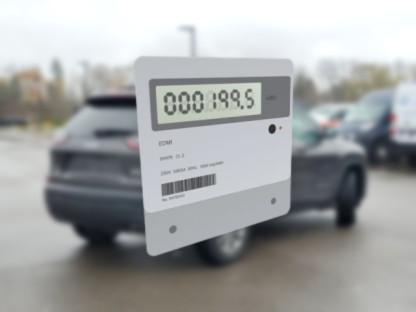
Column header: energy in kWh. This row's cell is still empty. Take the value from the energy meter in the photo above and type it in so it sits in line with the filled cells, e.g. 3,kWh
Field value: 199.5,kWh
